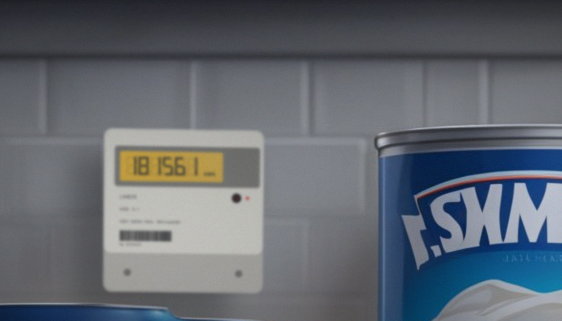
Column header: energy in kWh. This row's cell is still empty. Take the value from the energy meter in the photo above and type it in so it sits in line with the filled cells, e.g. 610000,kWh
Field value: 181561,kWh
